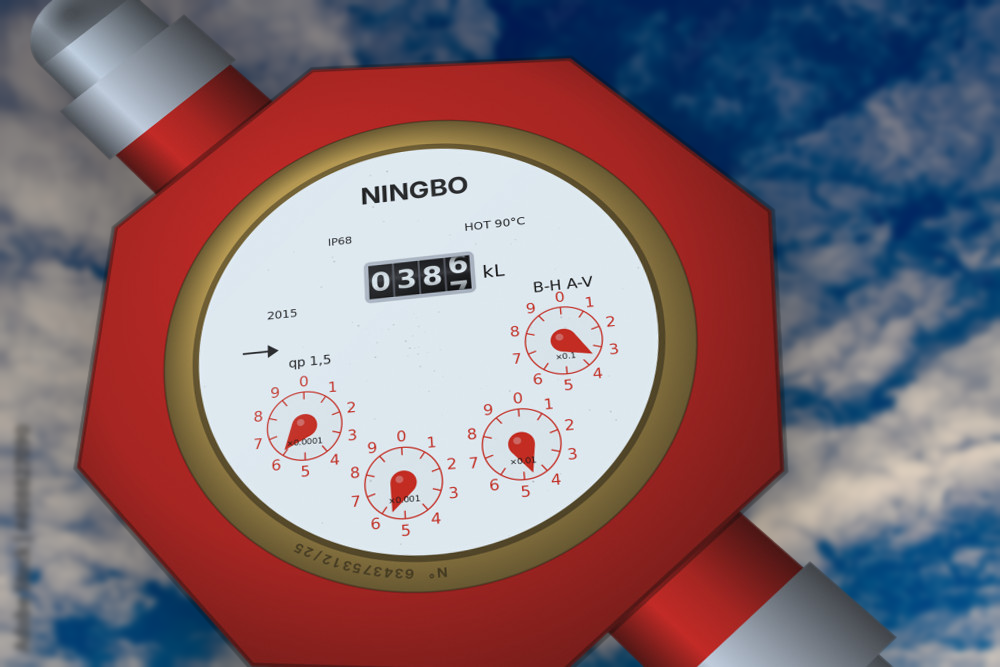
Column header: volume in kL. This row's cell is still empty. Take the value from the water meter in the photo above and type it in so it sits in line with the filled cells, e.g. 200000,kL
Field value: 386.3456,kL
